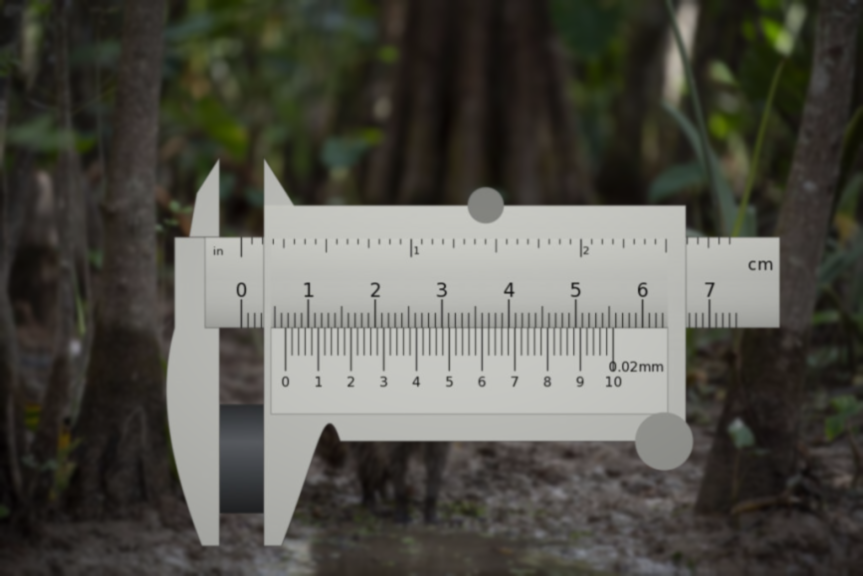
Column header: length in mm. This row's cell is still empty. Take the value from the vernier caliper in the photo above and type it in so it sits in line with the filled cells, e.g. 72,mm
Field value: 6.6,mm
